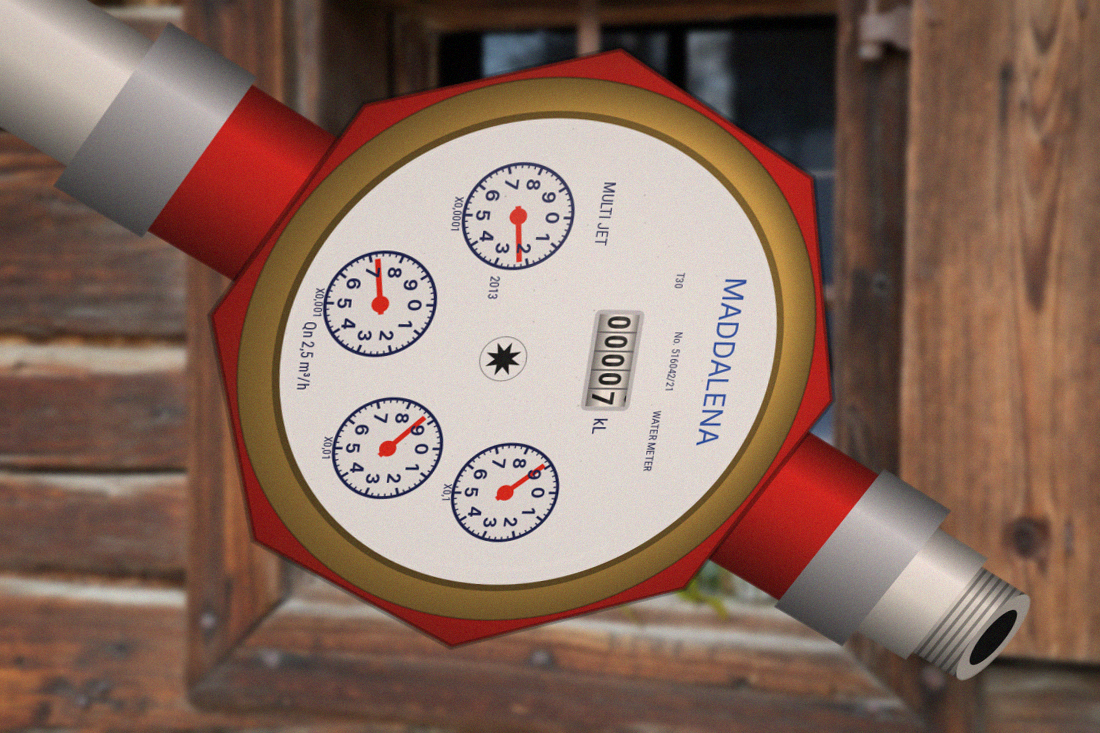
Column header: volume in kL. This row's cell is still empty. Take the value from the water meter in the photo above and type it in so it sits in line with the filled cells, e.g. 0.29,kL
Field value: 6.8872,kL
